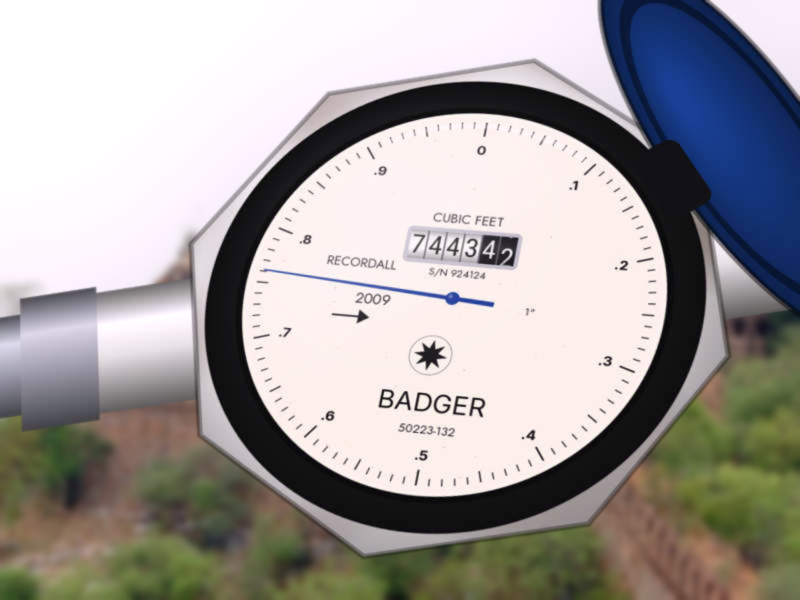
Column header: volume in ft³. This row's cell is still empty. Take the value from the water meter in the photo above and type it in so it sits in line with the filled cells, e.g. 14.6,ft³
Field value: 744341.76,ft³
